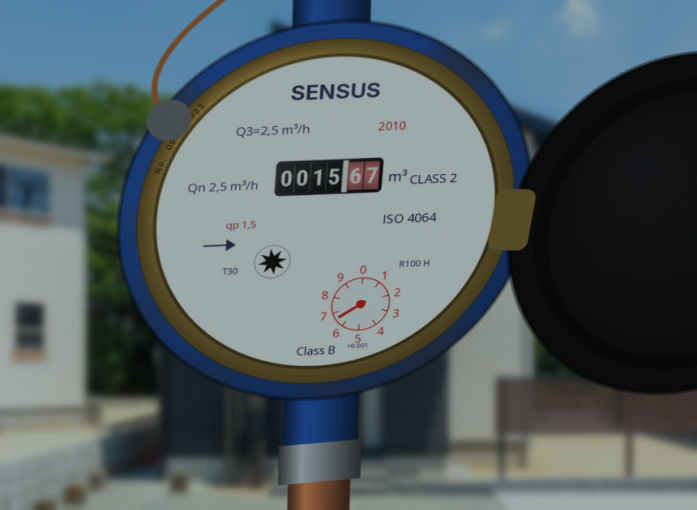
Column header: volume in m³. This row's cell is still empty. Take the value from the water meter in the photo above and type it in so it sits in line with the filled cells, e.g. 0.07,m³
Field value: 15.676,m³
